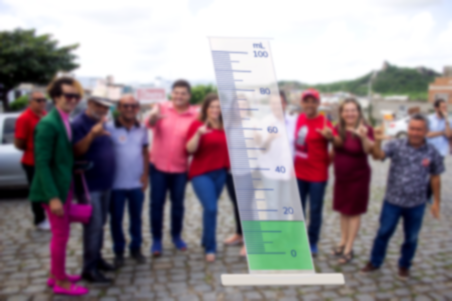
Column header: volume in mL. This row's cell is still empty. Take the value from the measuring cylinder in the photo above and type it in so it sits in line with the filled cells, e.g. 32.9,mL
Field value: 15,mL
